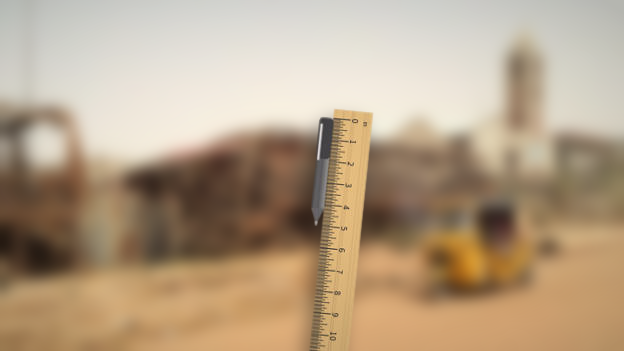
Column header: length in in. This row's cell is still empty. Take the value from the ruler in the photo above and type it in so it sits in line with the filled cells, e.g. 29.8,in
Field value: 5,in
